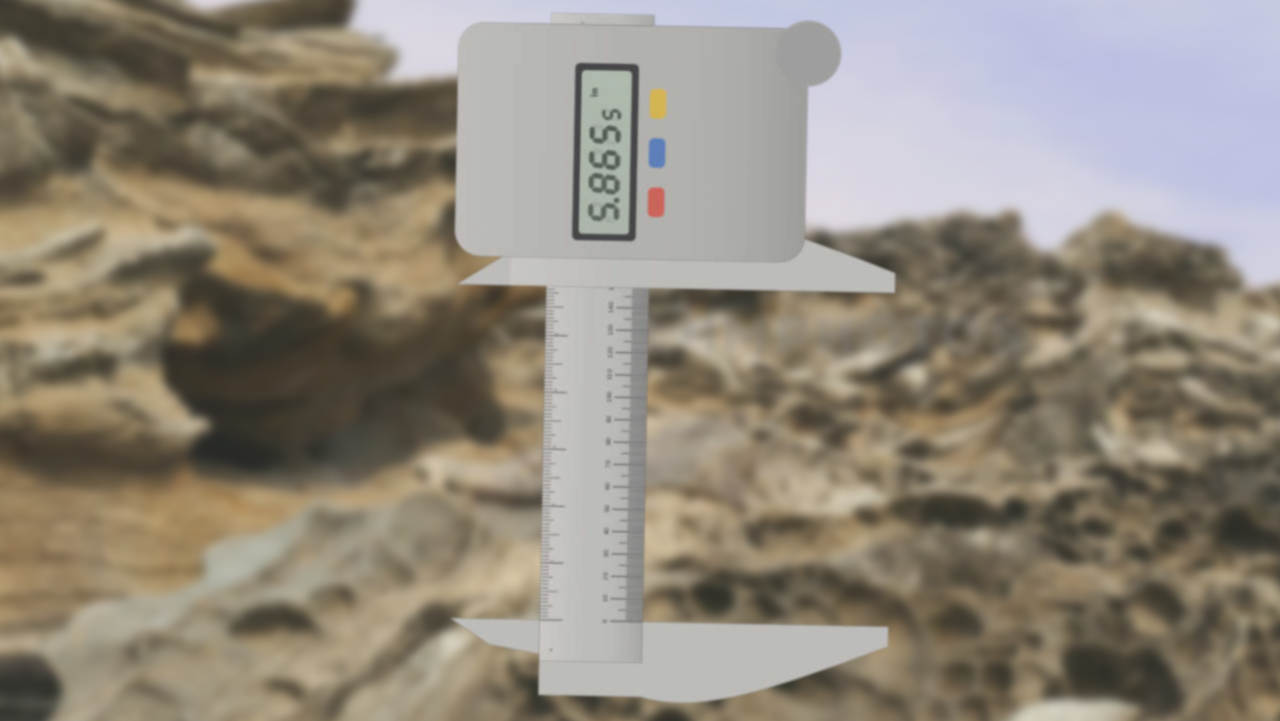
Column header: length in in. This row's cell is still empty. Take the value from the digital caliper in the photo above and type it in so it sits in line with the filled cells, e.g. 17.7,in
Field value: 5.8655,in
